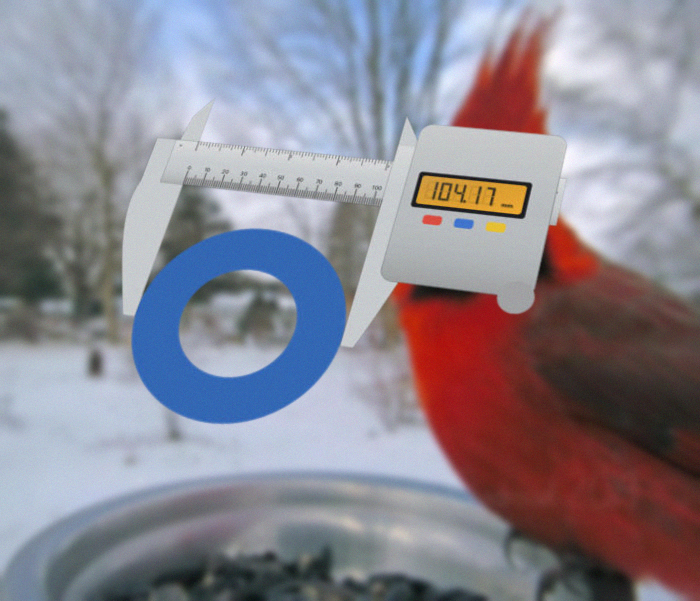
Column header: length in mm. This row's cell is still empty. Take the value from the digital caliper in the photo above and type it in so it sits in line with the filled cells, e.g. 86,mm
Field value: 104.17,mm
